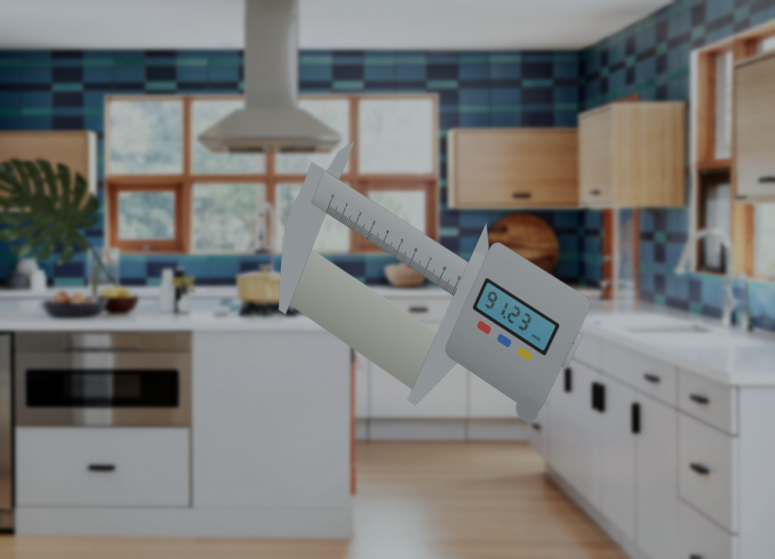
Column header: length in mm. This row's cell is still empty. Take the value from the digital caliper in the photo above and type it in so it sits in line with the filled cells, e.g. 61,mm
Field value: 91.23,mm
